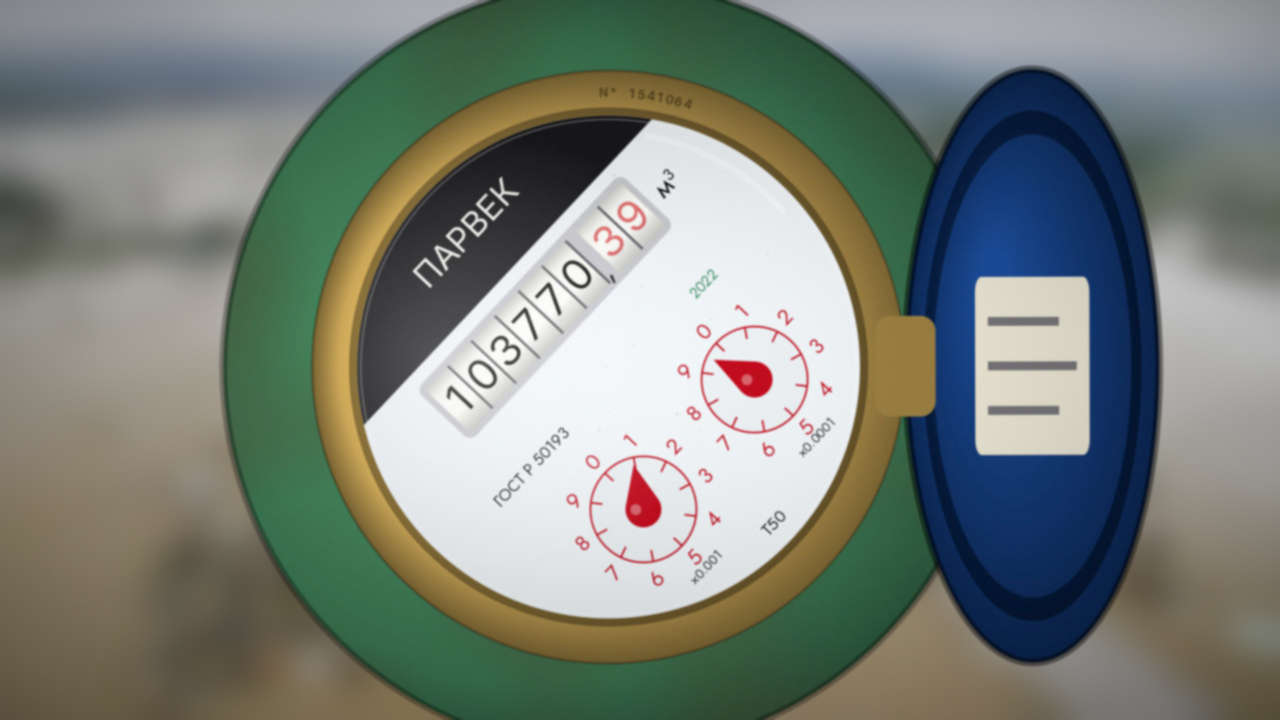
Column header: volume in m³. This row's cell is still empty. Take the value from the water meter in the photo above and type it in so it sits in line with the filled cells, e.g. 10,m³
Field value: 103770.3909,m³
